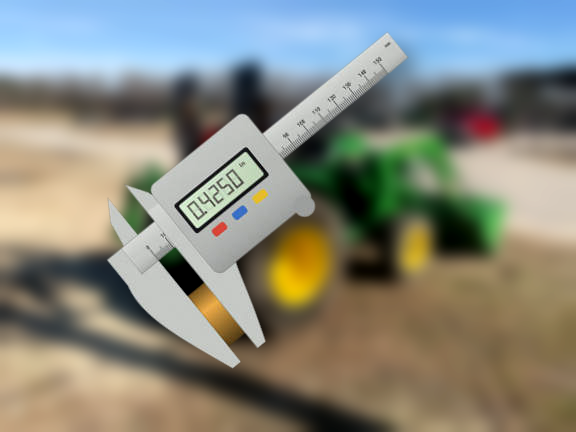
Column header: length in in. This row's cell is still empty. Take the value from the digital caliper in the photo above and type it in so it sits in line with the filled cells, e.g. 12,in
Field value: 0.4250,in
